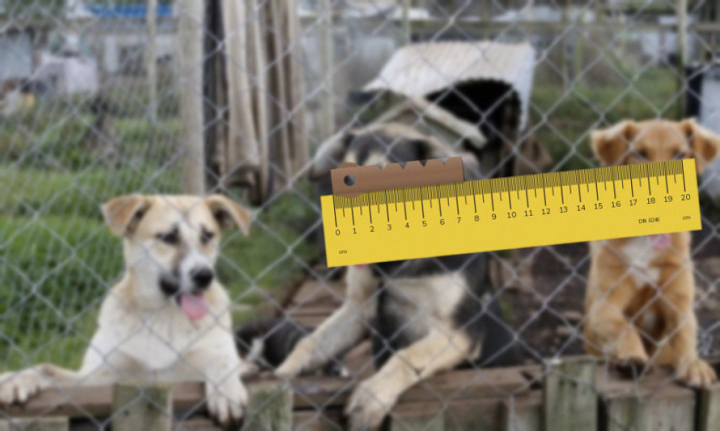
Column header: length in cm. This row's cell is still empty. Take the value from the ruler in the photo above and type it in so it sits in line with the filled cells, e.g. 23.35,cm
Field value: 7.5,cm
